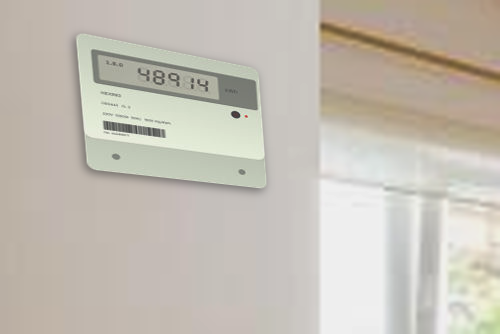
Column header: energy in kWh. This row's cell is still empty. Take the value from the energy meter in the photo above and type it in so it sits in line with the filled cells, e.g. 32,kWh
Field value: 48914,kWh
